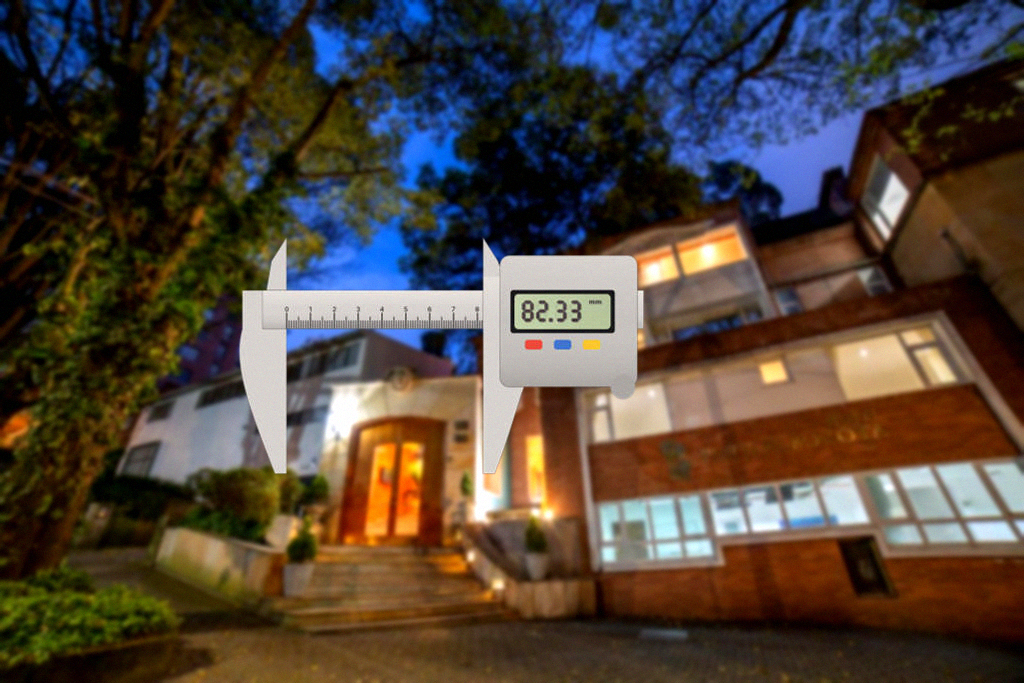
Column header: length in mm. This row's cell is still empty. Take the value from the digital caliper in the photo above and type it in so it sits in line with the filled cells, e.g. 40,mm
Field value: 82.33,mm
